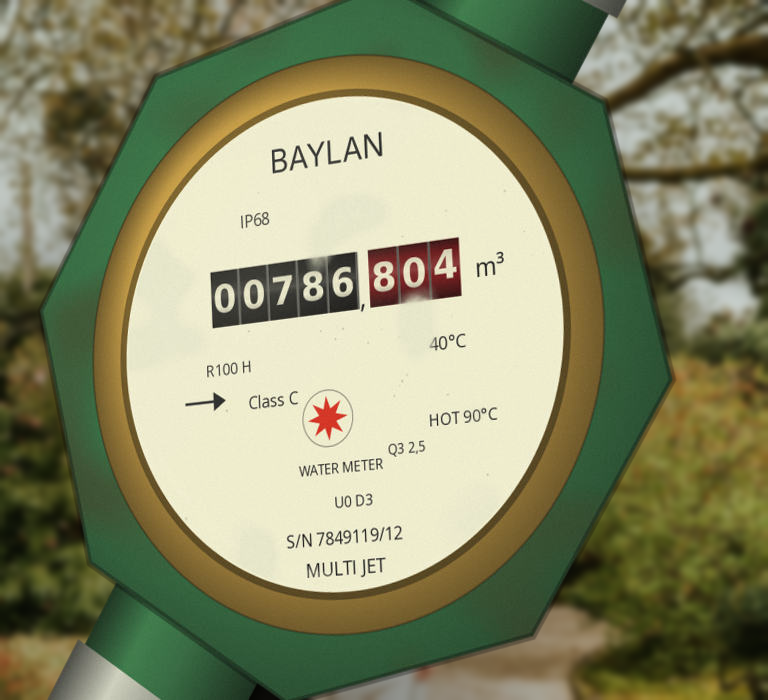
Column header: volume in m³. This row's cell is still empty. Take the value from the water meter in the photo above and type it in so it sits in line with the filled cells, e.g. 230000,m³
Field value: 786.804,m³
